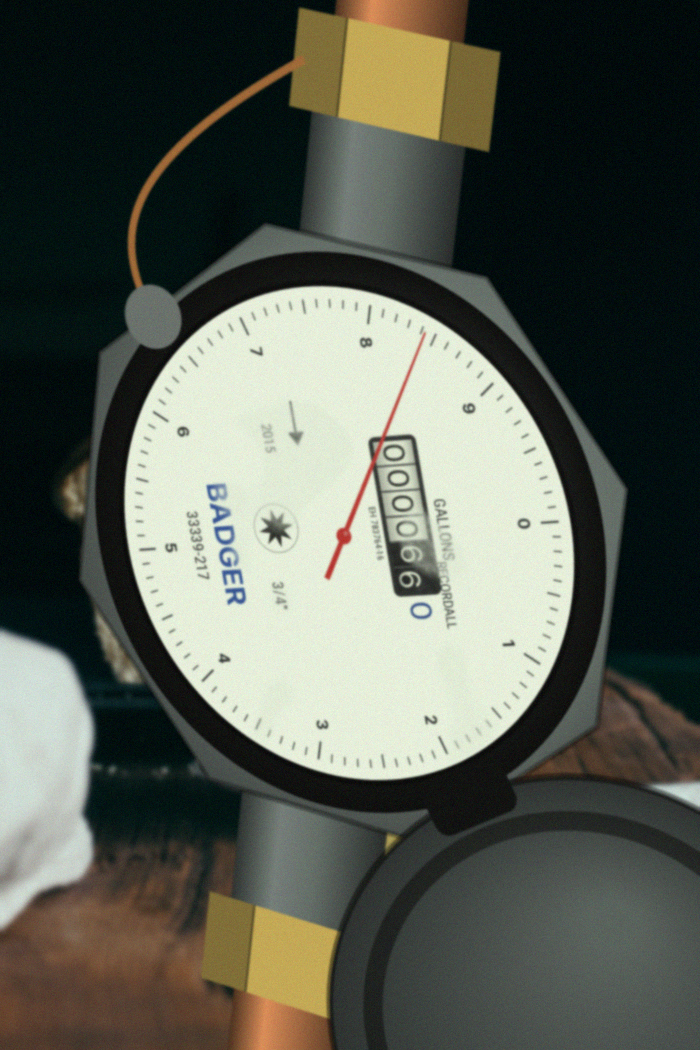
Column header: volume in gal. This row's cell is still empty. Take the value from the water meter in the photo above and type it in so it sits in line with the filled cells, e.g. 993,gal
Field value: 658.4,gal
